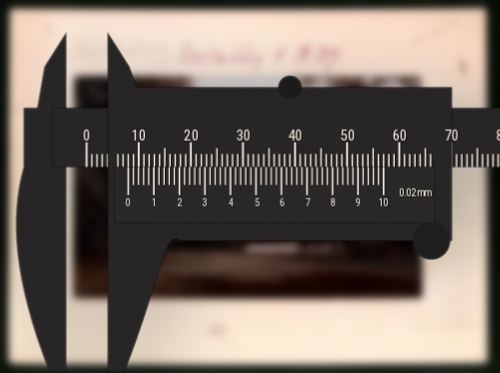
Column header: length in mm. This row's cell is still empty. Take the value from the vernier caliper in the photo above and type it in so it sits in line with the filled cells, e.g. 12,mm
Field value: 8.0,mm
